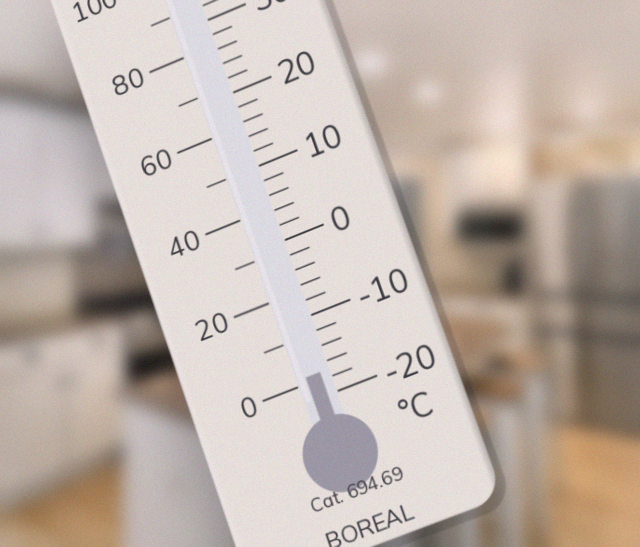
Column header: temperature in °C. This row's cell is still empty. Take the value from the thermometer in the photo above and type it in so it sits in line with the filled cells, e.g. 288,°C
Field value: -17,°C
